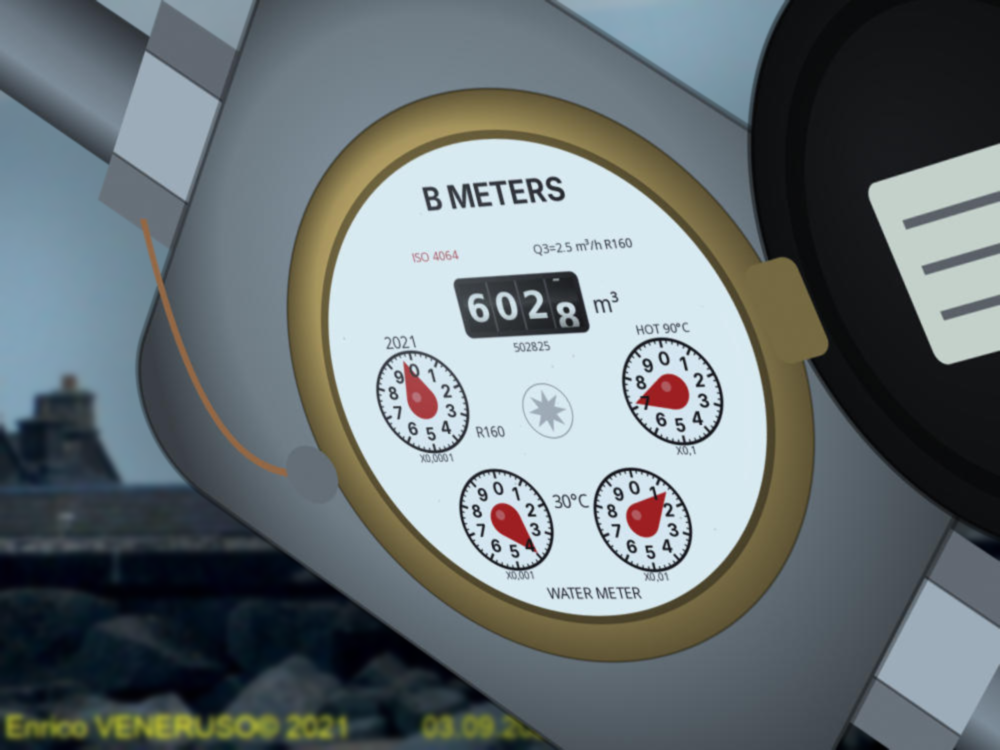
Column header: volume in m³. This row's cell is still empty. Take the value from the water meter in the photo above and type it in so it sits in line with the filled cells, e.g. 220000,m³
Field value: 6027.7139,m³
